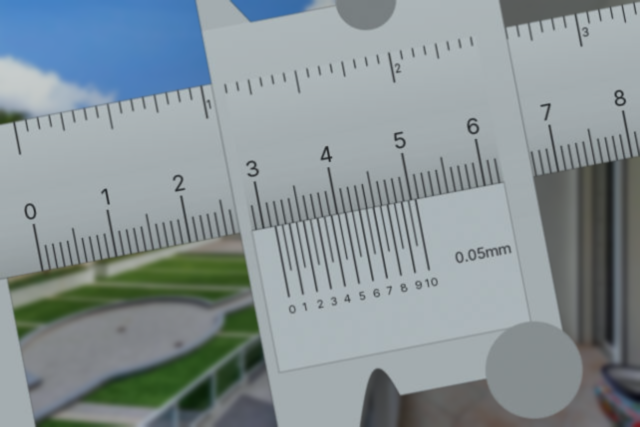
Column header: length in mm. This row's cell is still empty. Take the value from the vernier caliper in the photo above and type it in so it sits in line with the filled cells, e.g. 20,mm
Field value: 31.6,mm
